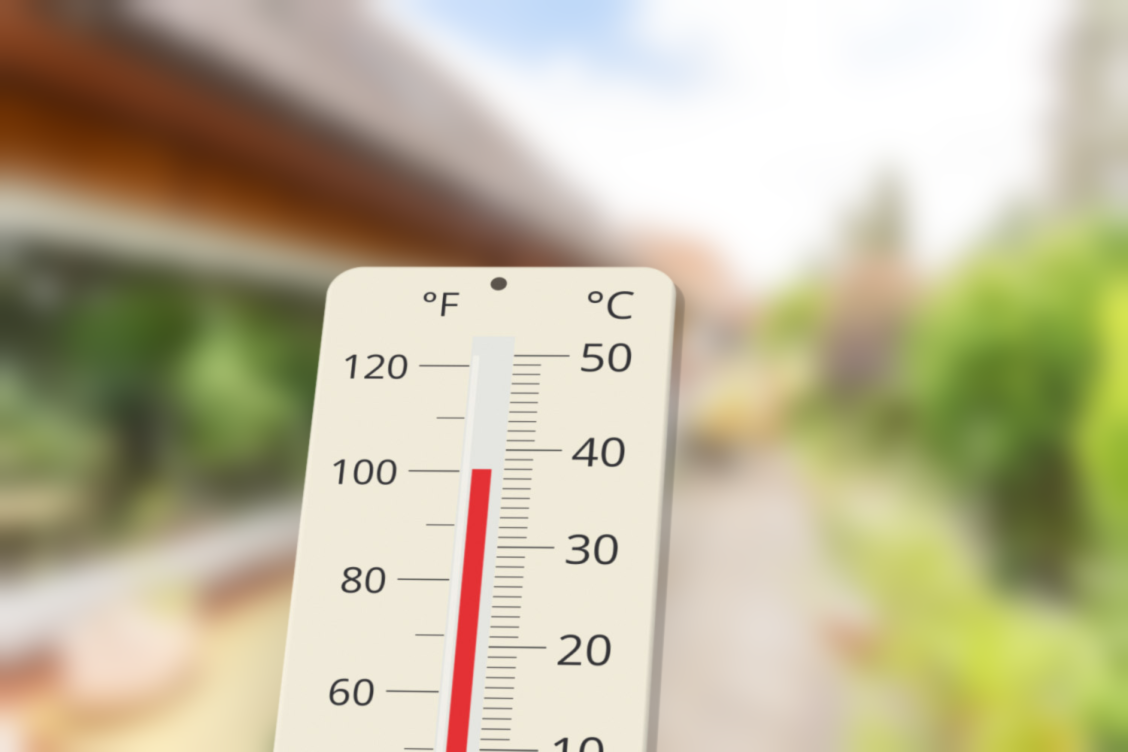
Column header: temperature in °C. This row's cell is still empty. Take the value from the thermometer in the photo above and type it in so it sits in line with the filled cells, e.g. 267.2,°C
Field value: 38,°C
